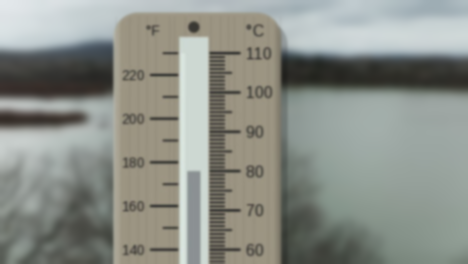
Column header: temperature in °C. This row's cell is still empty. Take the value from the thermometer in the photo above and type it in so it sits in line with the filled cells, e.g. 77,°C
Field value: 80,°C
